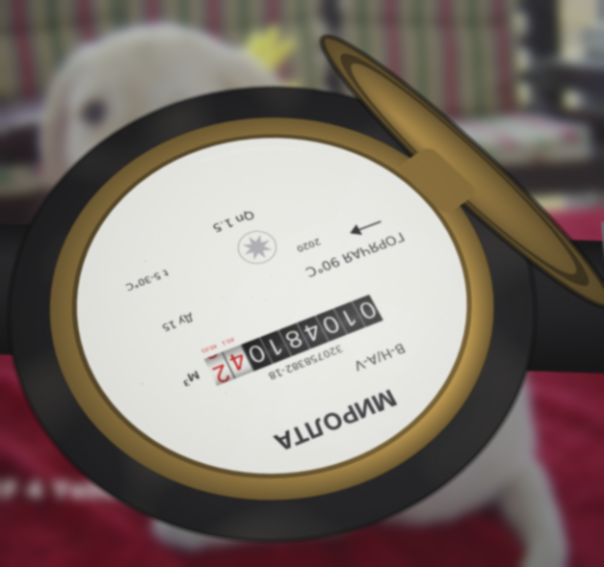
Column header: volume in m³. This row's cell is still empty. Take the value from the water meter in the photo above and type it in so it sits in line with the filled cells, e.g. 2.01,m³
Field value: 104810.42,m³
